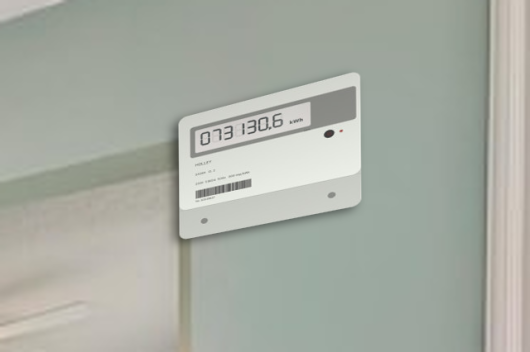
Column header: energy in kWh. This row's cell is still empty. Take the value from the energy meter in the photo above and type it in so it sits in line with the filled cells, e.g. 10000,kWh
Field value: 73130.6,kWh
